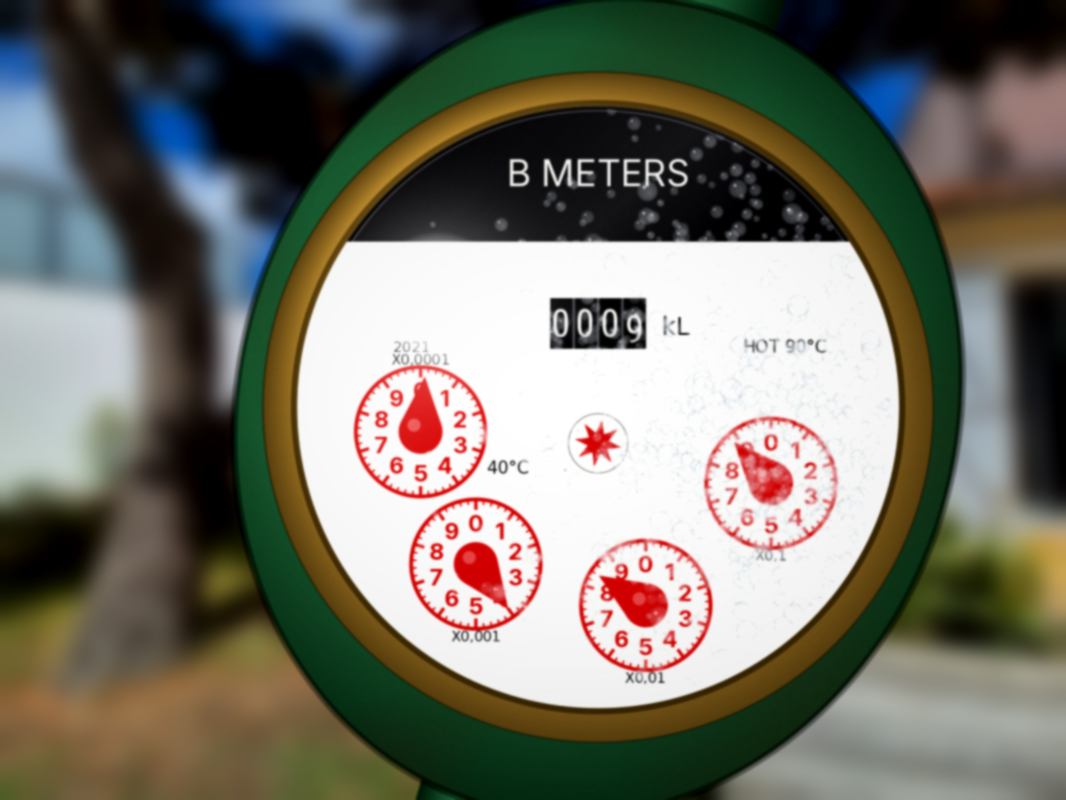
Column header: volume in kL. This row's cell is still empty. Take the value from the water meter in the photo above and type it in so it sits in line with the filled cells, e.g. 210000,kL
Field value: 8.8840,kL
